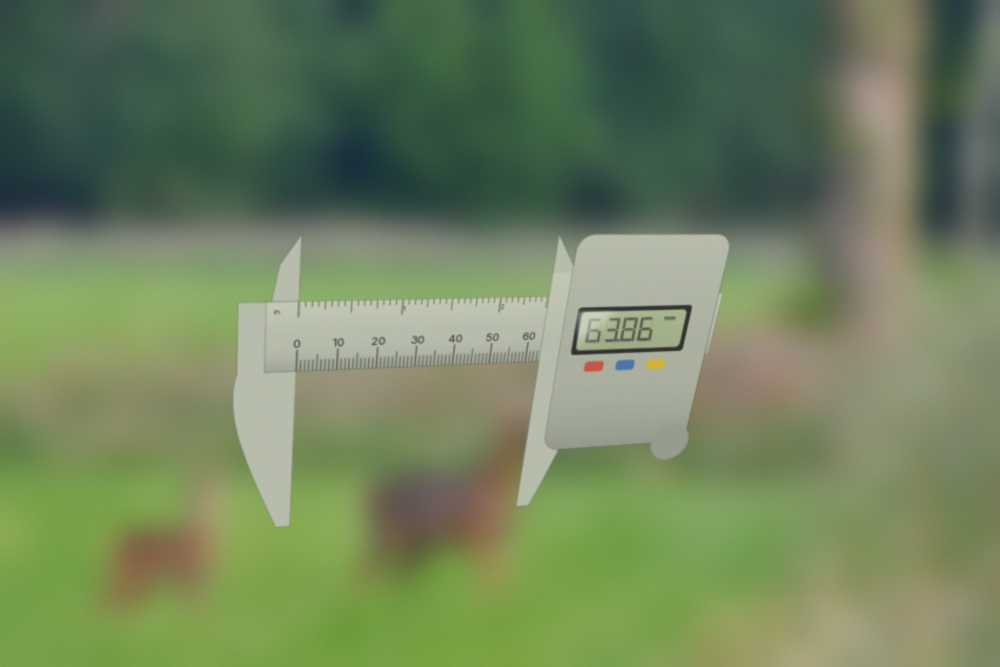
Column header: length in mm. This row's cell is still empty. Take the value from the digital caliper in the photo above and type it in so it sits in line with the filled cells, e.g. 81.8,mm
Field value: 63.86,mm
